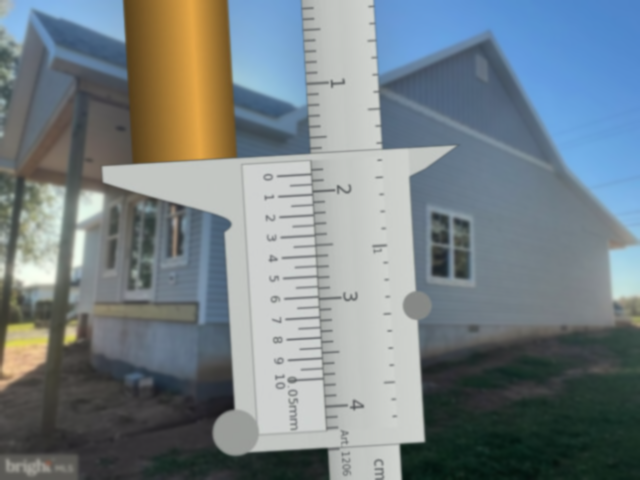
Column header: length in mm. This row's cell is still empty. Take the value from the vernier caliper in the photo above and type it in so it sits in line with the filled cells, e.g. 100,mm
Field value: 18.4,mm
